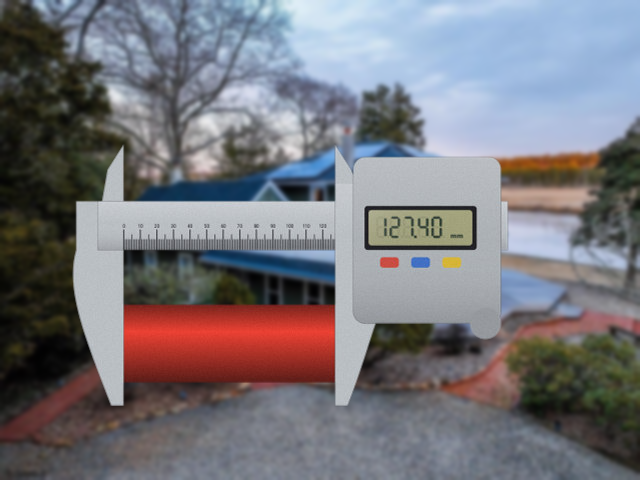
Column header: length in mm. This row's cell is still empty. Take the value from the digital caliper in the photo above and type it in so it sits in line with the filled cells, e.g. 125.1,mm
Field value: 127.40,mm
